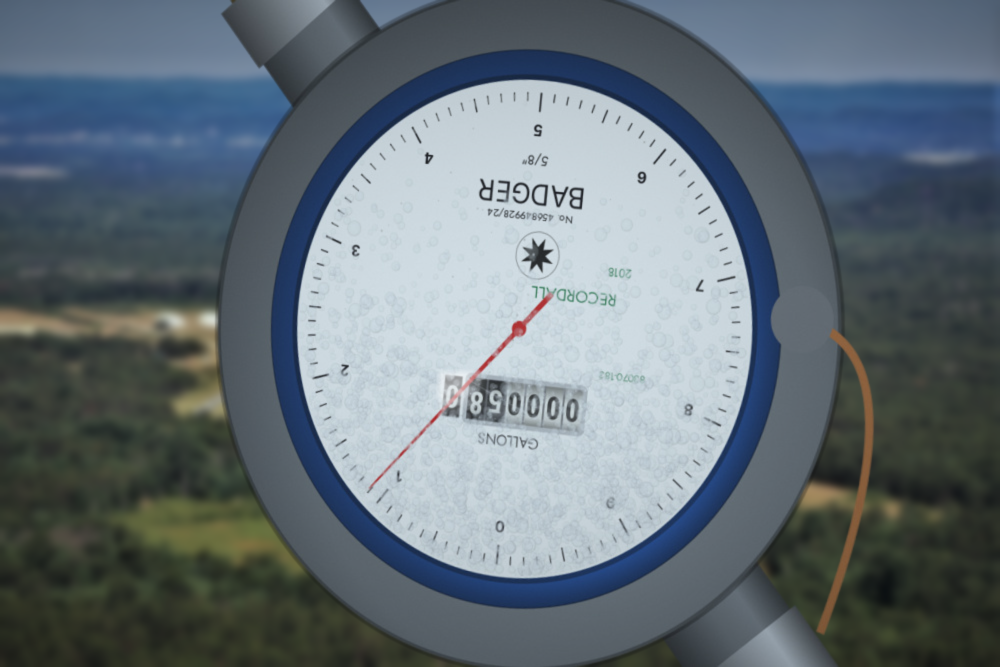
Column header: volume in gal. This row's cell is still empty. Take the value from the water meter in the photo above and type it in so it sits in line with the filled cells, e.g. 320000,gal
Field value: 581.1,gal
